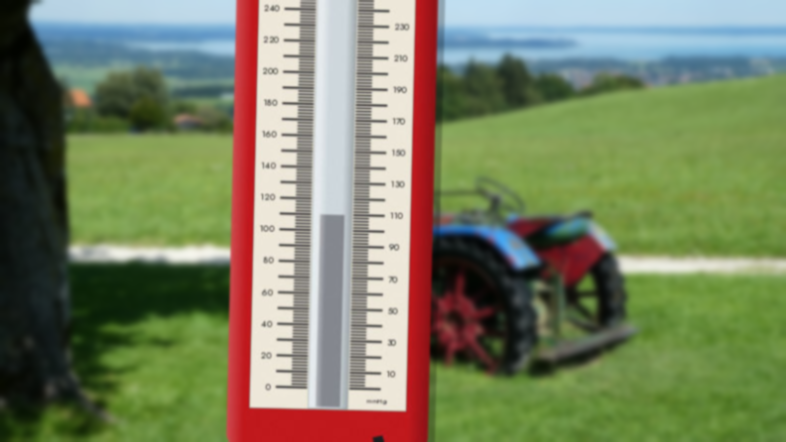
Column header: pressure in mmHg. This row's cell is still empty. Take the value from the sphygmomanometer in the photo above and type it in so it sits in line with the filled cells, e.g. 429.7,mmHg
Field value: 110,mmHg
